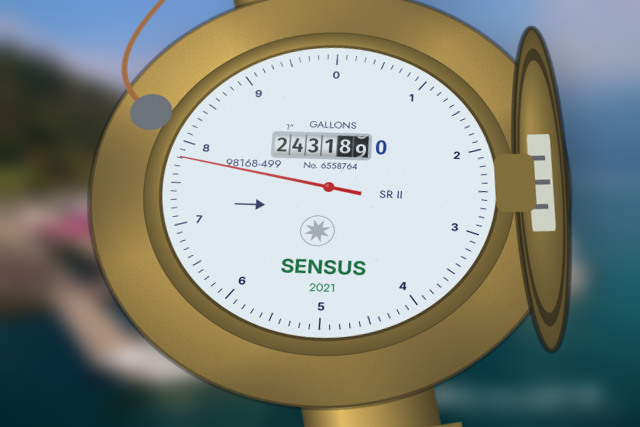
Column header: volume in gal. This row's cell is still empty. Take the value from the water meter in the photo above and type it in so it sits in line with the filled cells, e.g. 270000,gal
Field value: 2431887.8,gal
